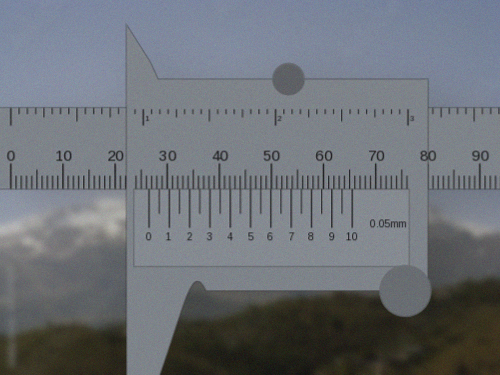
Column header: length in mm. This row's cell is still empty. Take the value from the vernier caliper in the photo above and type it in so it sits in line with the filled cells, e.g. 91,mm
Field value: 26.5,mm
